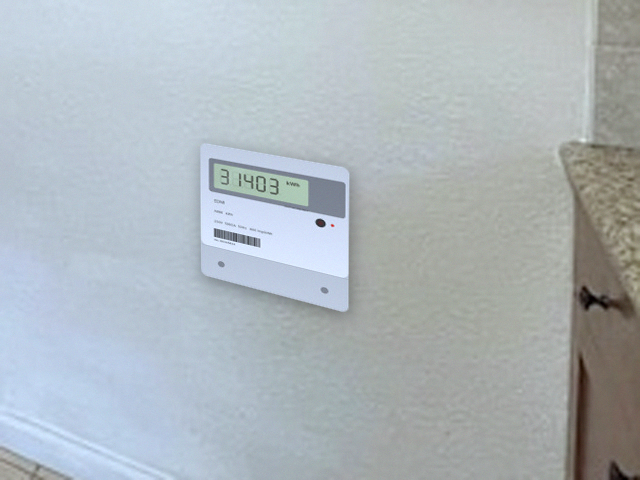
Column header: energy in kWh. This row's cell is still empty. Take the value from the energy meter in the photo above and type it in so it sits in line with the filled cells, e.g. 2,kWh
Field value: 31403,kWh
